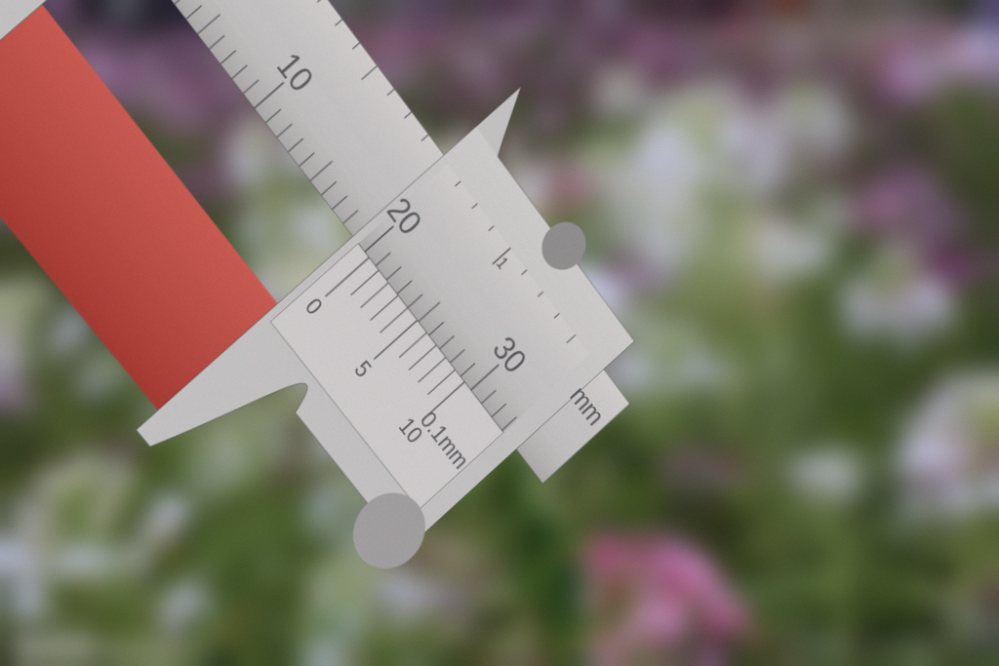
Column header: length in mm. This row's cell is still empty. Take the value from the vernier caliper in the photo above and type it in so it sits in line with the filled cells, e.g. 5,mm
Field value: 20.4,mm
